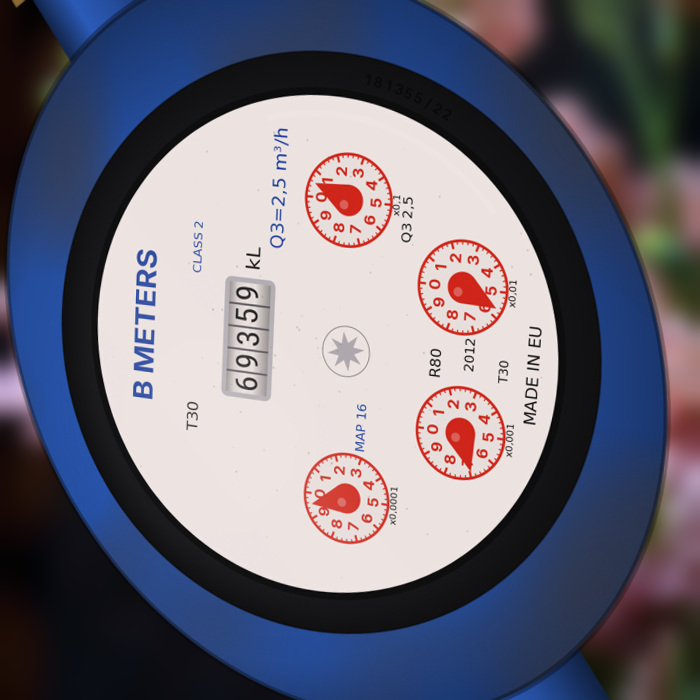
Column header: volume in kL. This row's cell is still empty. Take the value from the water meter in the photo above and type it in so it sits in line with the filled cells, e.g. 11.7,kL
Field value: 69359.0569,kL
